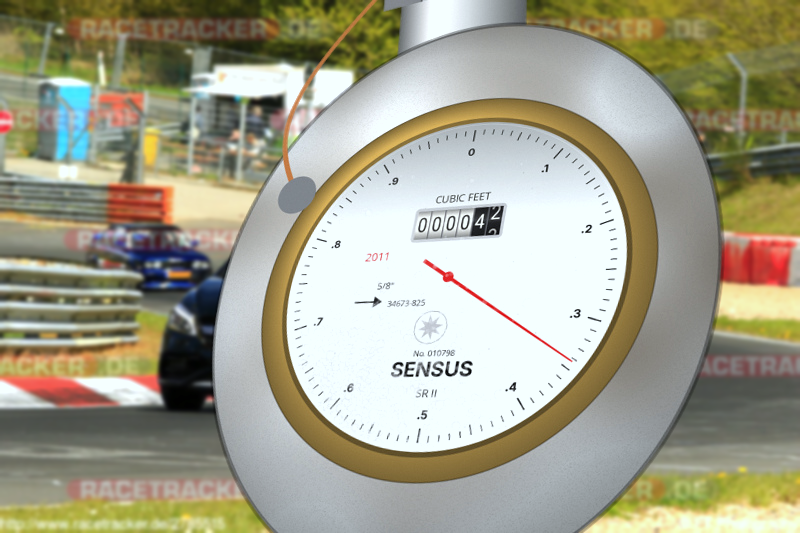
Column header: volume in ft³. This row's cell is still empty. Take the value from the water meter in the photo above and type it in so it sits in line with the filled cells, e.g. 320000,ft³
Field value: 42.34,ft³
